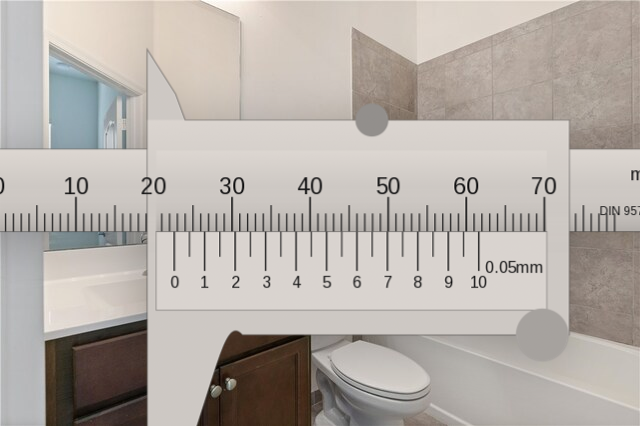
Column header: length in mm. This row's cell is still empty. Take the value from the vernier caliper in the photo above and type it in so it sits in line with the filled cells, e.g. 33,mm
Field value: 22.6,mm
